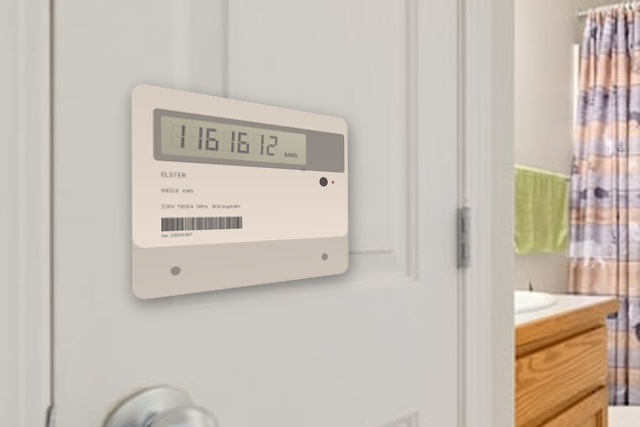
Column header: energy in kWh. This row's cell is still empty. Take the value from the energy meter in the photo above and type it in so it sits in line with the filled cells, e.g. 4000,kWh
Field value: 1161612,kWh
